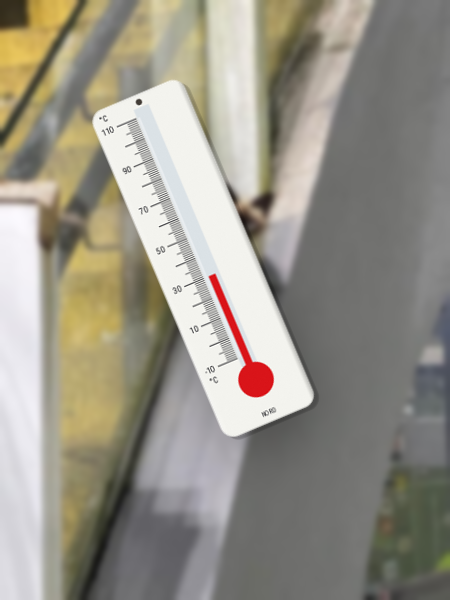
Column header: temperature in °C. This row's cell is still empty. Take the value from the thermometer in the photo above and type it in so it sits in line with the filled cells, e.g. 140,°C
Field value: 30,°C
